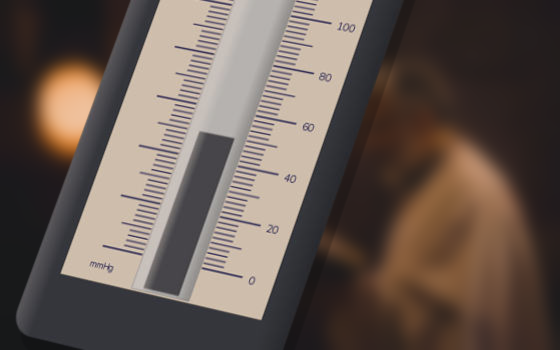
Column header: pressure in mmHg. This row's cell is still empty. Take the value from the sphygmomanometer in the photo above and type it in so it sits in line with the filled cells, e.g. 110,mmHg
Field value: 50,mmHg
